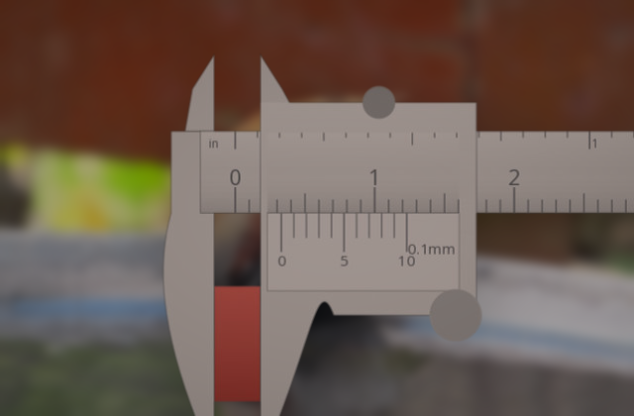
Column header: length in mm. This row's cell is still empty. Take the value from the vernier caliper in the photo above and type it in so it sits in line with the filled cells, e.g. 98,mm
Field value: 3.3,mm
